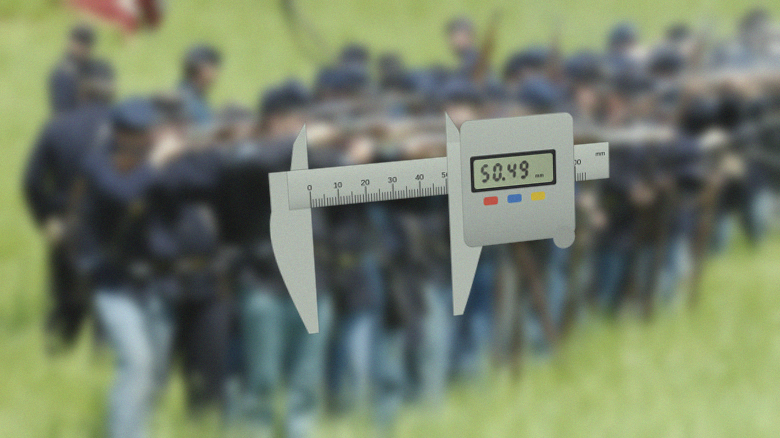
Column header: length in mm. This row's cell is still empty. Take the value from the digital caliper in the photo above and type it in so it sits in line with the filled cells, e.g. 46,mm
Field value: 50.49,mm
